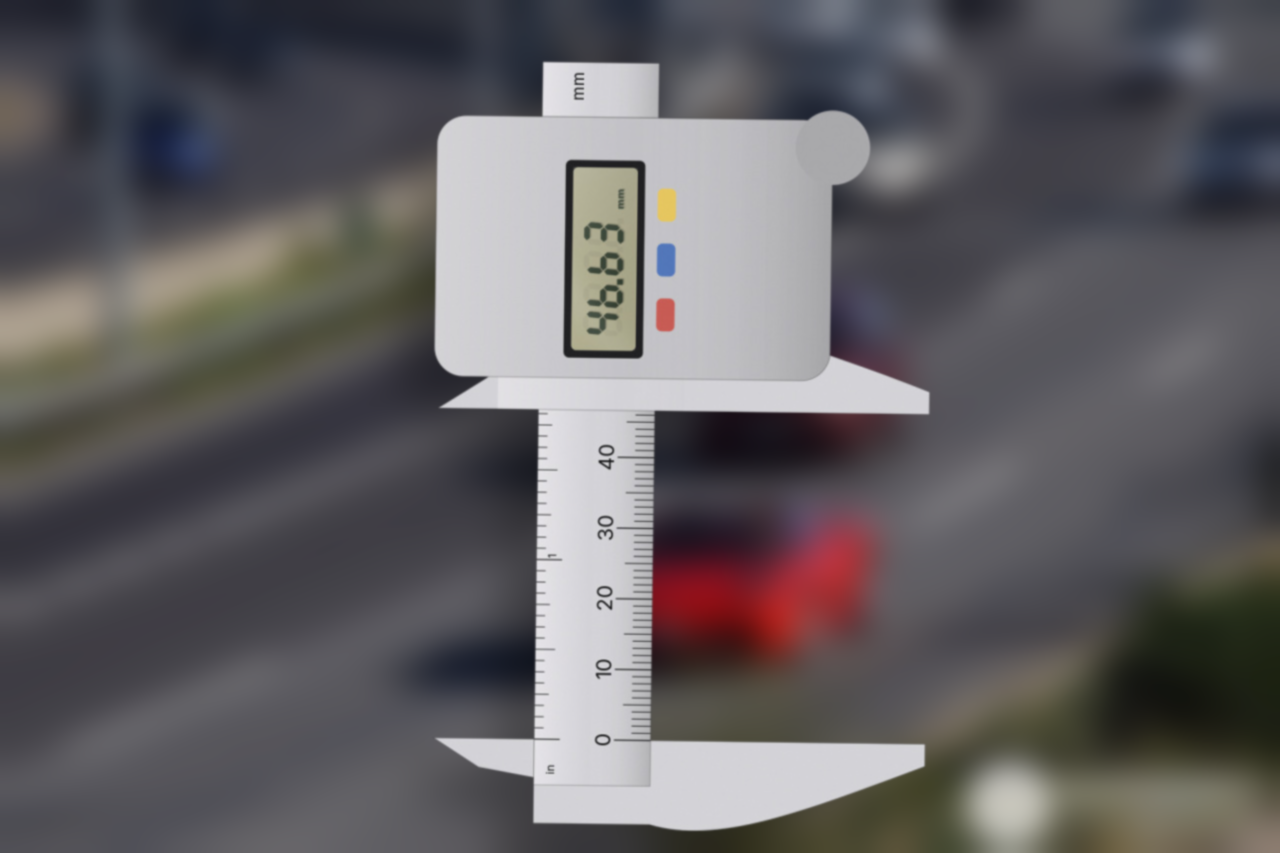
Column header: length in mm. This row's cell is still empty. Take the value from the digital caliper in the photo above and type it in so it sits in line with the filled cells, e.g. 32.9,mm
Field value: 46.63,mm
